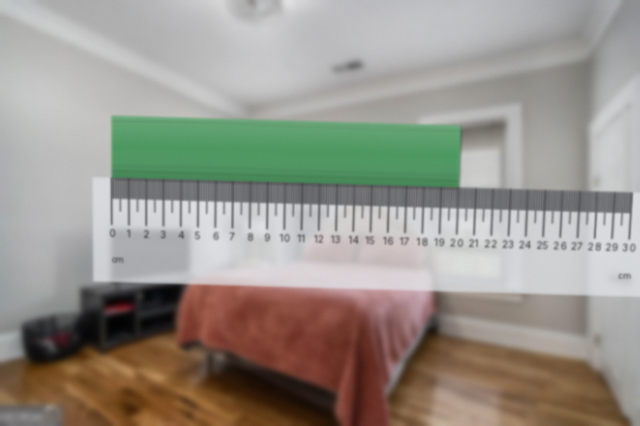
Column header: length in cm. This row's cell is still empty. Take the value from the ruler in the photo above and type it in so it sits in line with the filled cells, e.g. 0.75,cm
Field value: 20,cm
